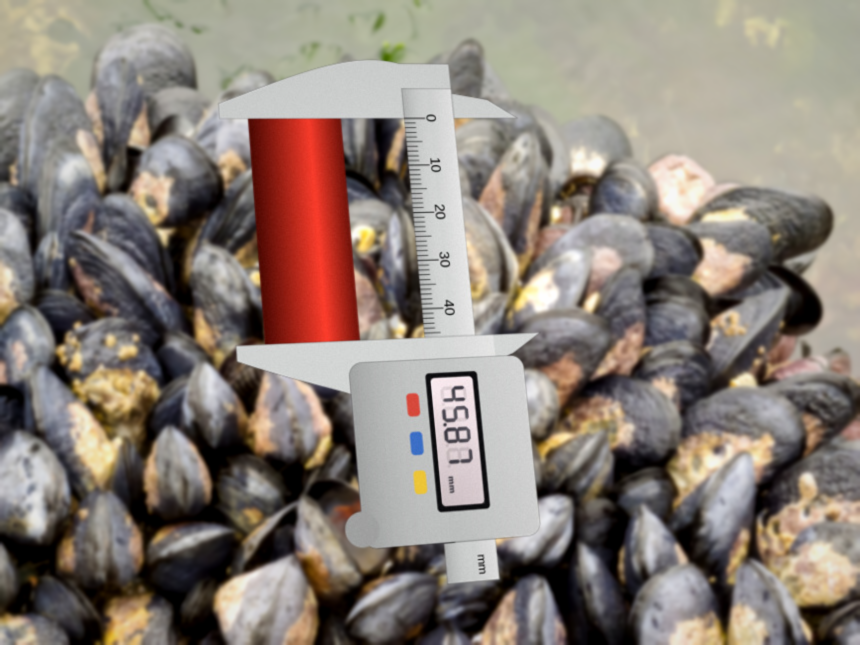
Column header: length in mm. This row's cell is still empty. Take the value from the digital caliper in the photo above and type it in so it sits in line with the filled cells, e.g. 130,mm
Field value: 45.87,mm
